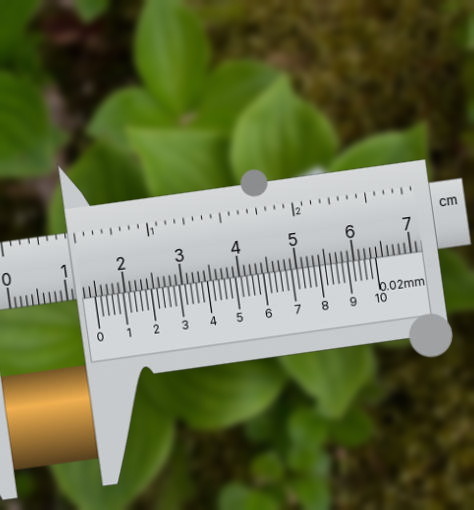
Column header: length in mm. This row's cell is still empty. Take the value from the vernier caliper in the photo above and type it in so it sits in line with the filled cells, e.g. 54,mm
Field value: 14.8,mm
